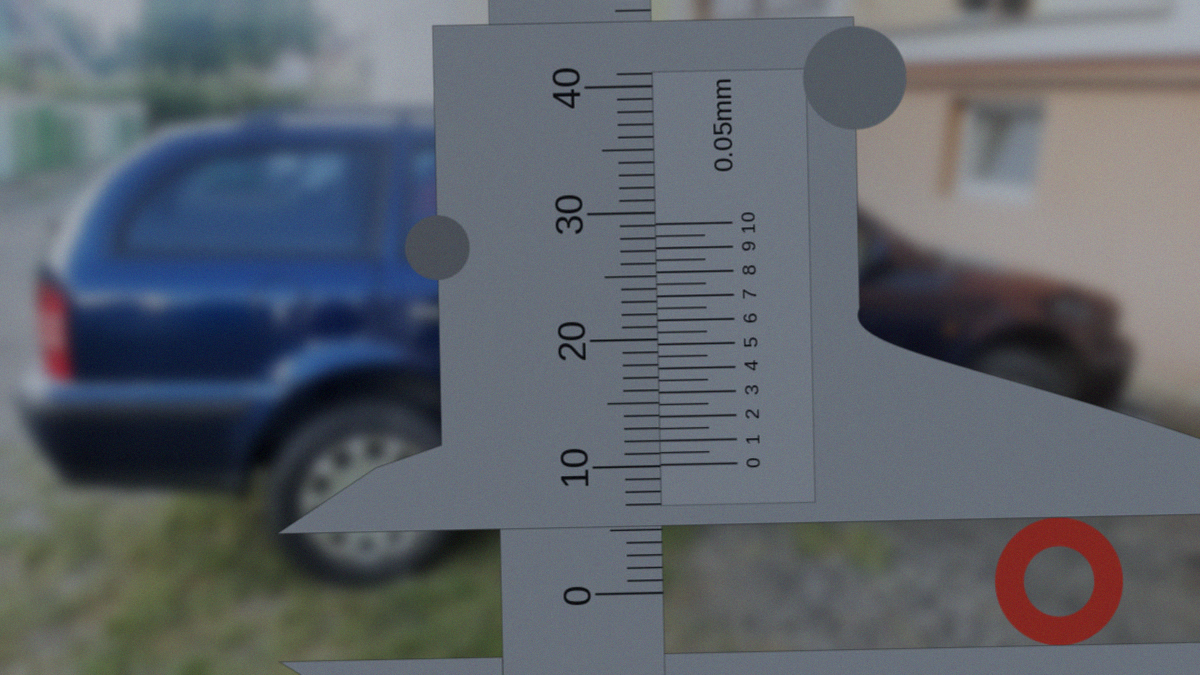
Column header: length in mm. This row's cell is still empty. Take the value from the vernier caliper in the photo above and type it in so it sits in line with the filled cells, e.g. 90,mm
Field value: 10.1,mm
